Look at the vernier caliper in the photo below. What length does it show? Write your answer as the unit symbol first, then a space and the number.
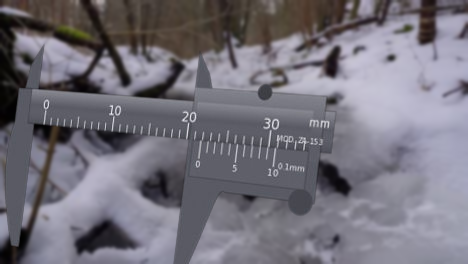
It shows mm 21.8
